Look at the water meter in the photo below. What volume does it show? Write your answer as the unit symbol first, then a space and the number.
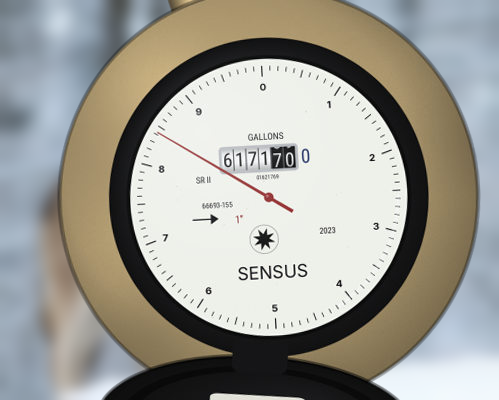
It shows gal 6171698.4
